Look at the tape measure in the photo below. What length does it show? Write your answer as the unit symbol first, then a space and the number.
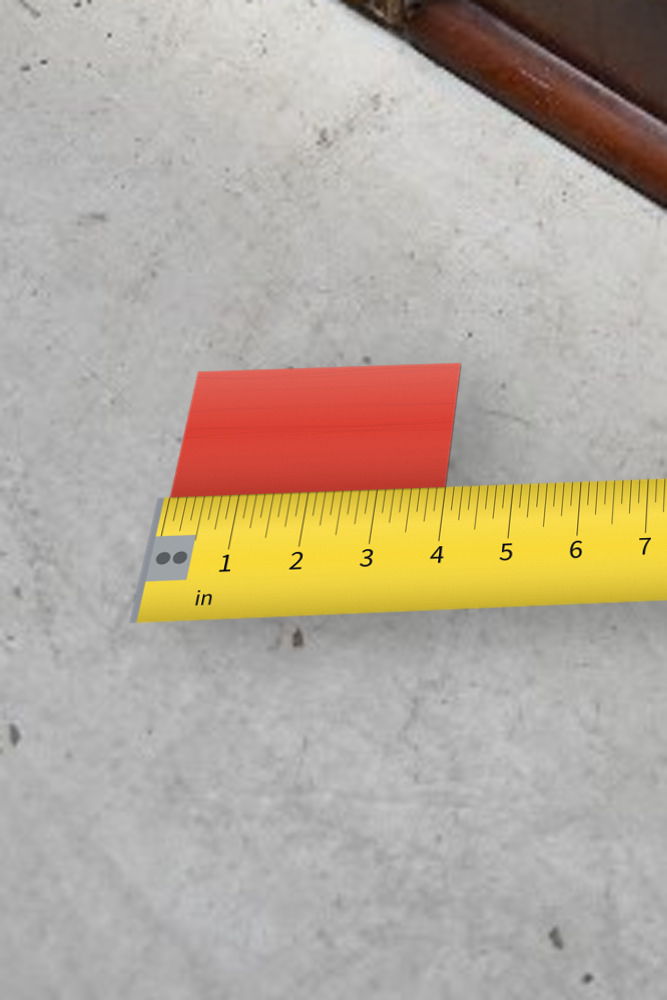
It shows in 4
